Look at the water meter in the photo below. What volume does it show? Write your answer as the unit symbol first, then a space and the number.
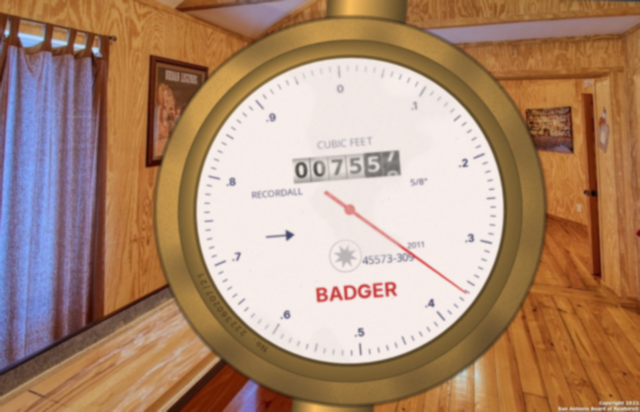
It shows ft³ 7557.36
